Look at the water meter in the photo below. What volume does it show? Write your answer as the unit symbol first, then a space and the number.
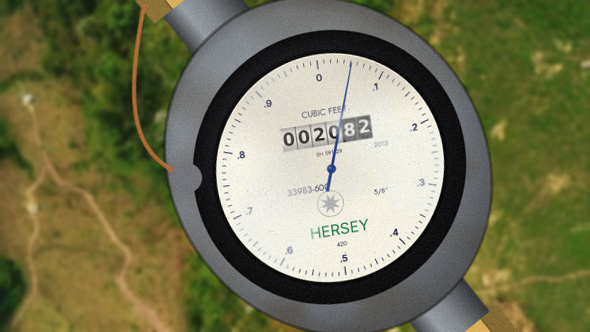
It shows ft³ 2082.05
